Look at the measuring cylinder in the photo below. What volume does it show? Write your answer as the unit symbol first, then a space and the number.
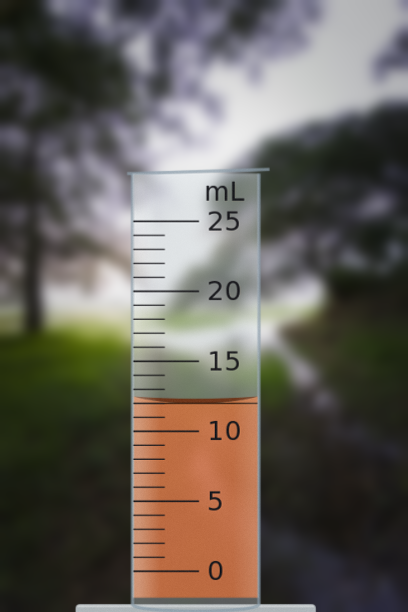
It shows mL 12
